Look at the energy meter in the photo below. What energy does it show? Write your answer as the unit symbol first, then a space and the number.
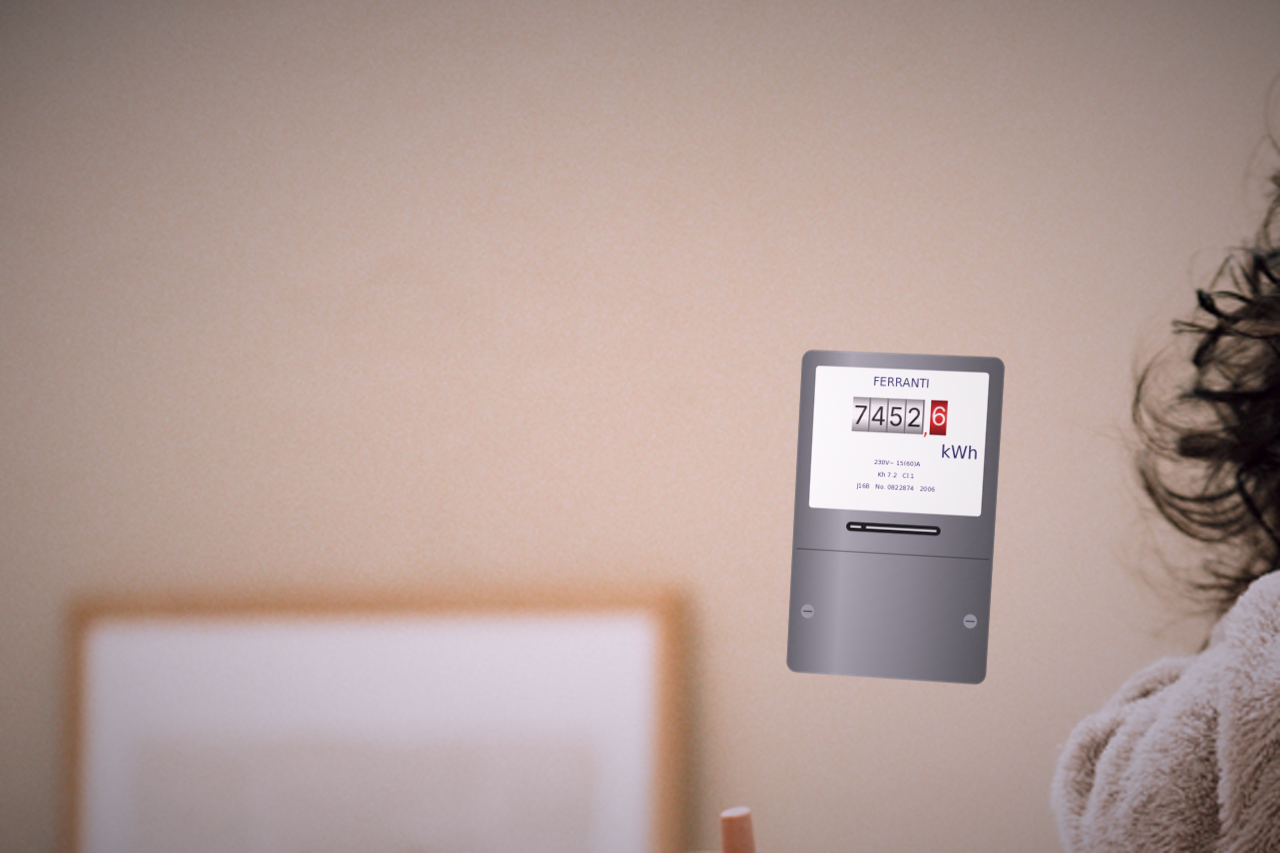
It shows kWh 7452.6
